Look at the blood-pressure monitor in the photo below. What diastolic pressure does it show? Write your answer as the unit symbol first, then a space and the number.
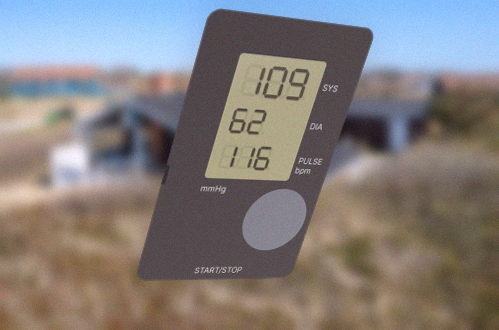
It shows mmHg 62
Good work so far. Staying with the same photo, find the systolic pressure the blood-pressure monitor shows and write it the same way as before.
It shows mmHg 109
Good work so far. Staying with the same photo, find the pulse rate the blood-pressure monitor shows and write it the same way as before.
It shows bpm 116
